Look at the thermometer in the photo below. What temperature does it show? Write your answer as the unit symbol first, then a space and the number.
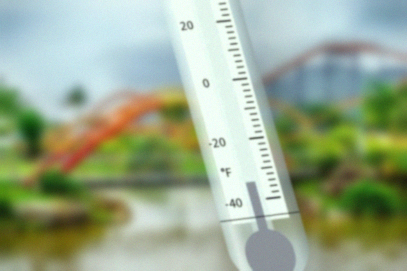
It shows °F -34
